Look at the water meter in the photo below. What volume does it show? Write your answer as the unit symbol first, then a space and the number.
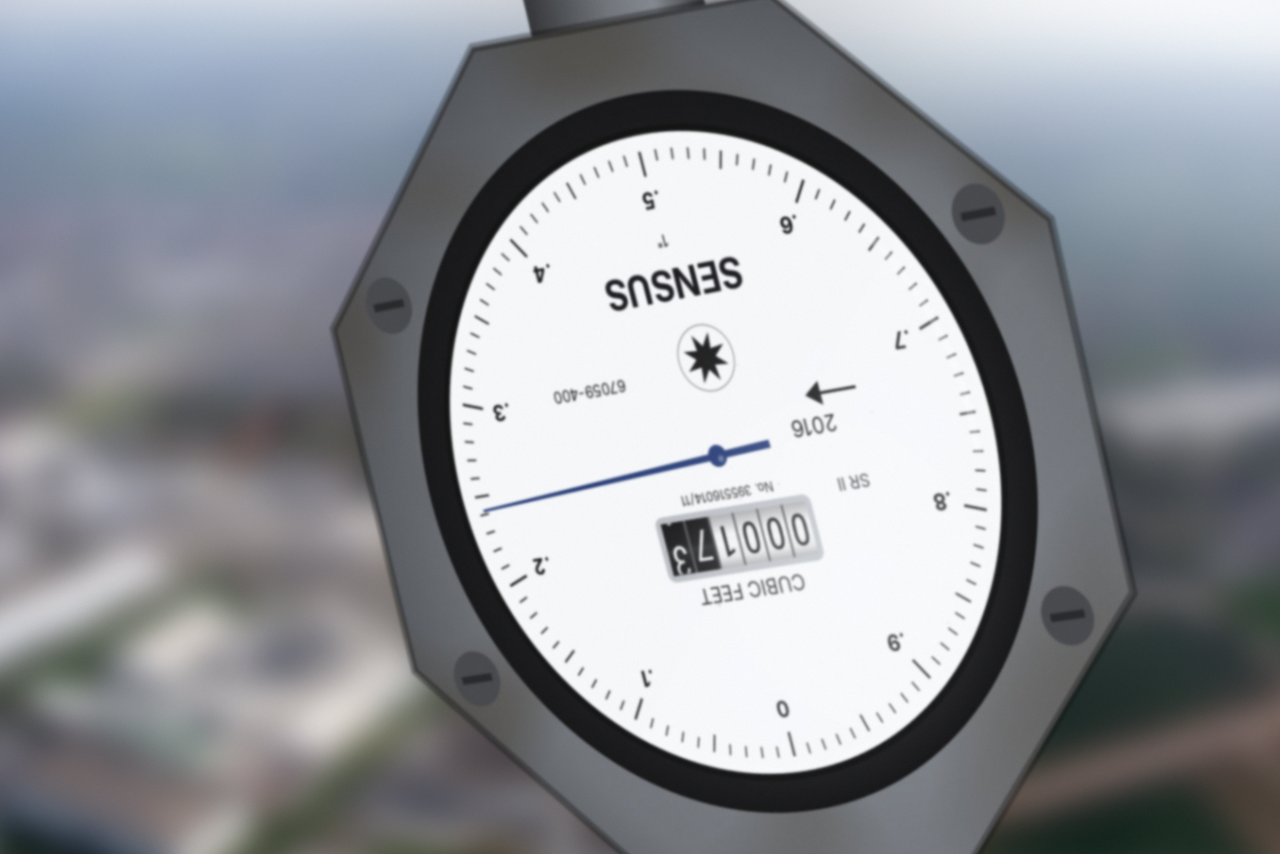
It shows ft³ 173.24
